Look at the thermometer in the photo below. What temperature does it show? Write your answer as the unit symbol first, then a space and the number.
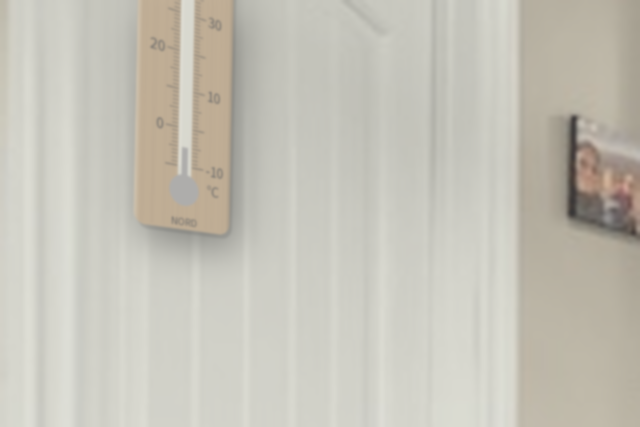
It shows °C -5
